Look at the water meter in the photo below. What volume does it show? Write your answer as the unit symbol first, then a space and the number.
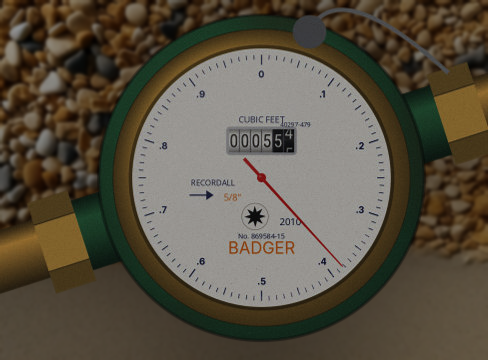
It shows ft³ 554.38
